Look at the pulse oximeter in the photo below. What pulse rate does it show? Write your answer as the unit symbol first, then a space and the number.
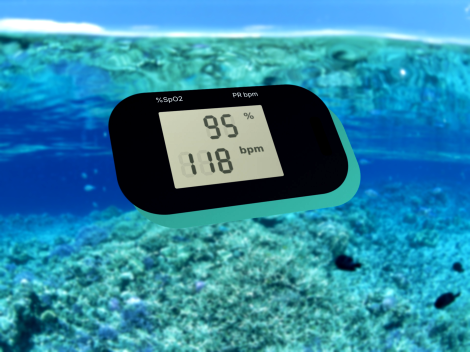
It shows bpm 118
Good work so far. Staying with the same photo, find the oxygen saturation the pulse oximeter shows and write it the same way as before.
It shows % 95
